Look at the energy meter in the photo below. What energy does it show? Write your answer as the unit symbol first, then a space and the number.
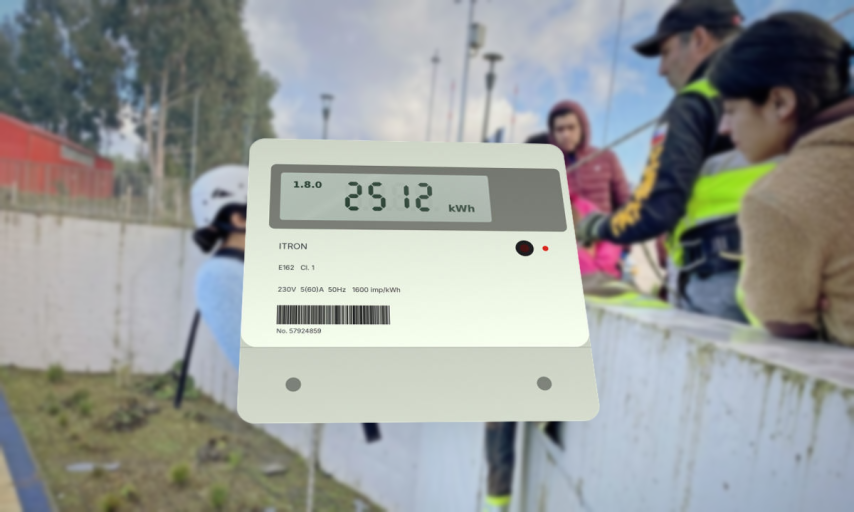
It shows kWh 2512
